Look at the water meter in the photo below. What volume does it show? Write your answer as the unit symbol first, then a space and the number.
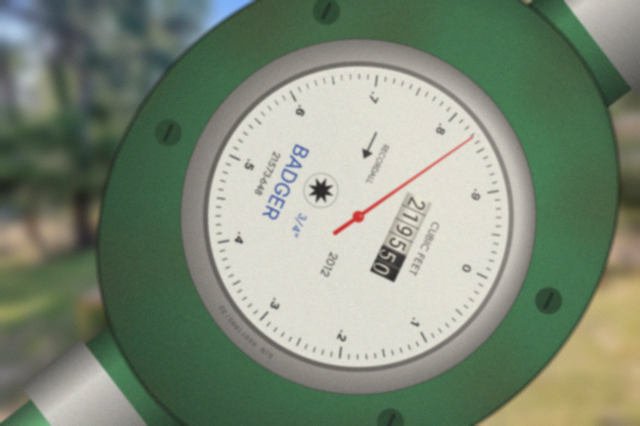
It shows ft³ 219549.83
